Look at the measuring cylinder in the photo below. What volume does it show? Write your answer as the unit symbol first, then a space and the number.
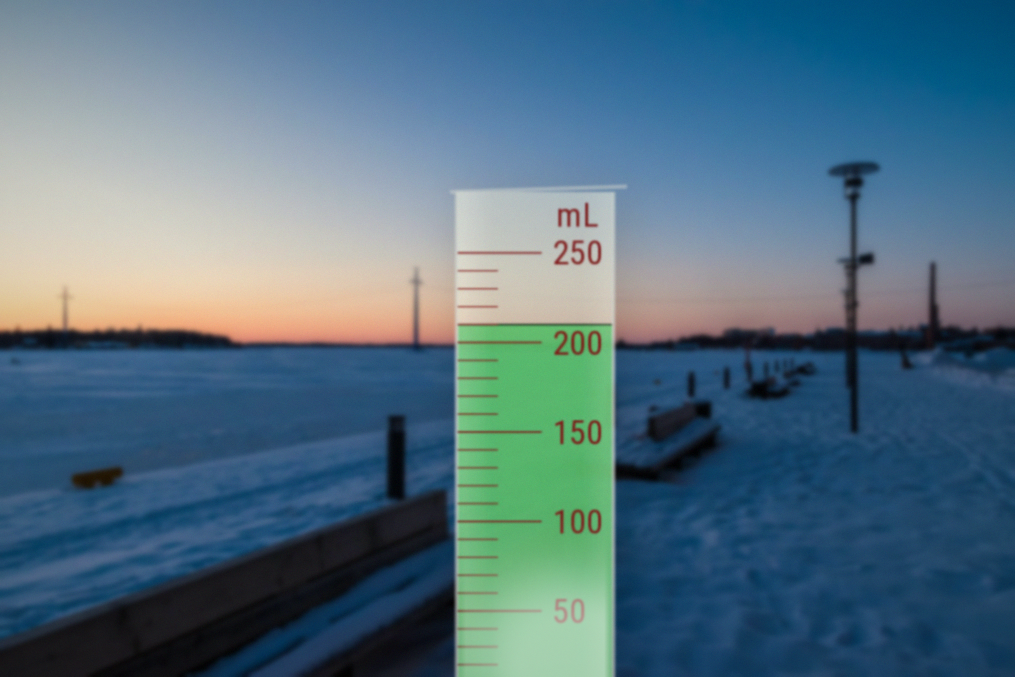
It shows mL 210
